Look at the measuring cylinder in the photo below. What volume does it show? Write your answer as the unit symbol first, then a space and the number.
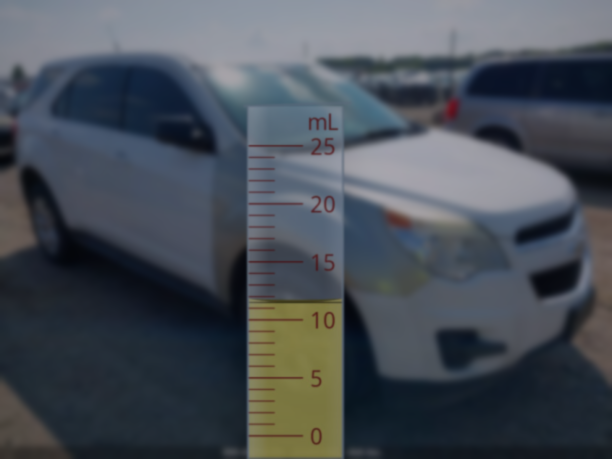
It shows mL 11.5
